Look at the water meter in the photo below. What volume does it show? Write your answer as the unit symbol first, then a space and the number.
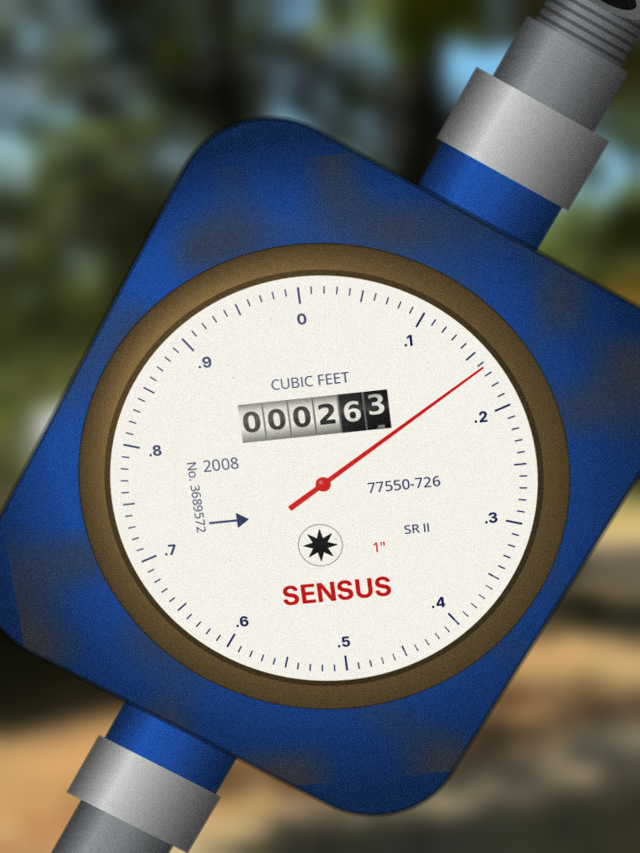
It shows ft³ 263.16
